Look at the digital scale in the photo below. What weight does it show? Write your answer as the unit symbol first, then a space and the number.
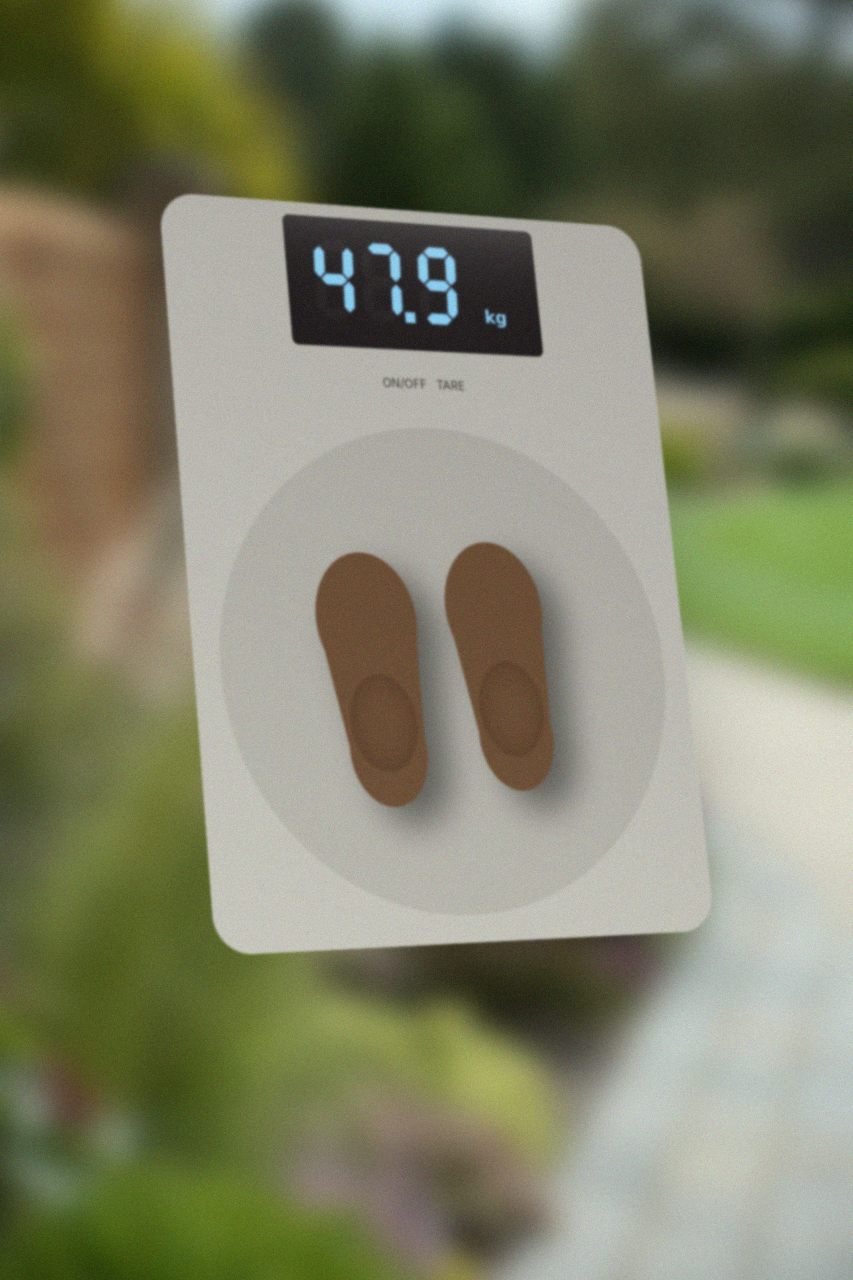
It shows kg 47.9
